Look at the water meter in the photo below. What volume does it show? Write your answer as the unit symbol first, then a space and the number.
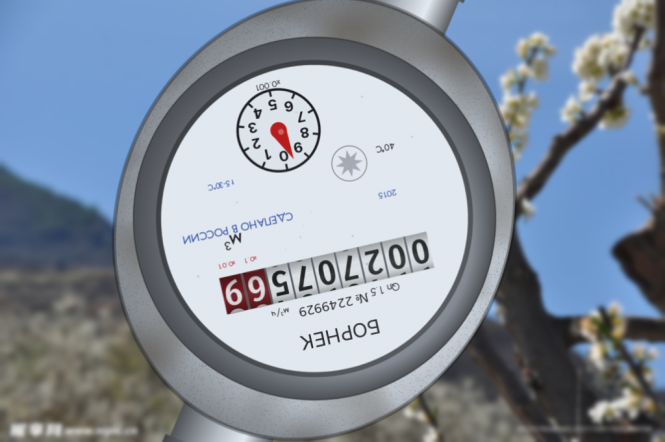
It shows m³ 27075.689
